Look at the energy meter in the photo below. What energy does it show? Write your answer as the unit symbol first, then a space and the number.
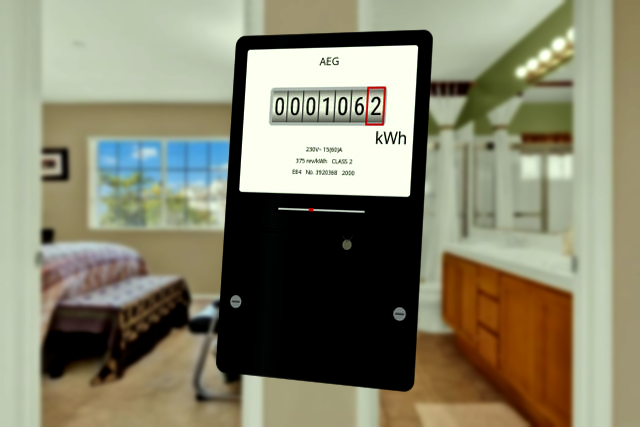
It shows kWh 106.2
